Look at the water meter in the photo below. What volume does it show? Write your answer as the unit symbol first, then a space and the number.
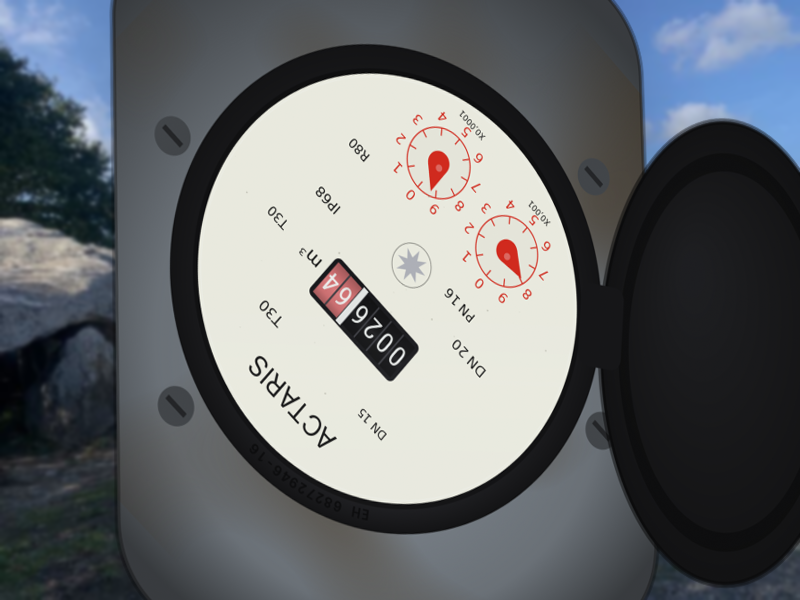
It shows m³ 26.6479
